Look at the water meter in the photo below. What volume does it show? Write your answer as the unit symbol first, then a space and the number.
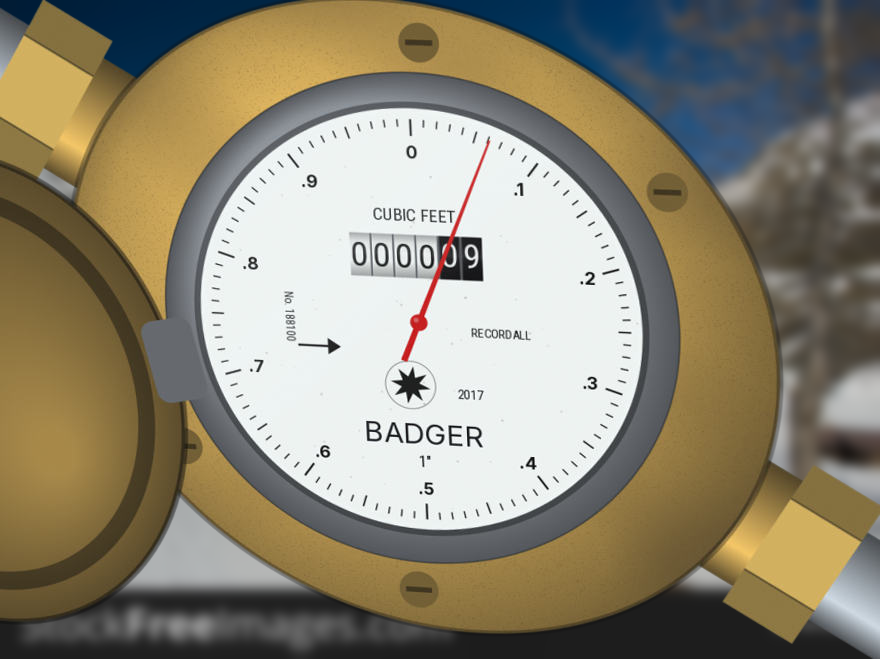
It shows ft³ 9.06
